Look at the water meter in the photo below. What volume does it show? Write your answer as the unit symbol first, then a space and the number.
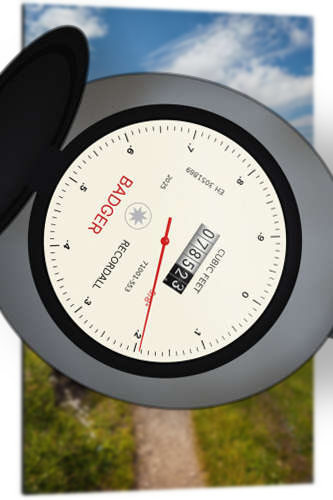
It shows ft³ 78523.19
